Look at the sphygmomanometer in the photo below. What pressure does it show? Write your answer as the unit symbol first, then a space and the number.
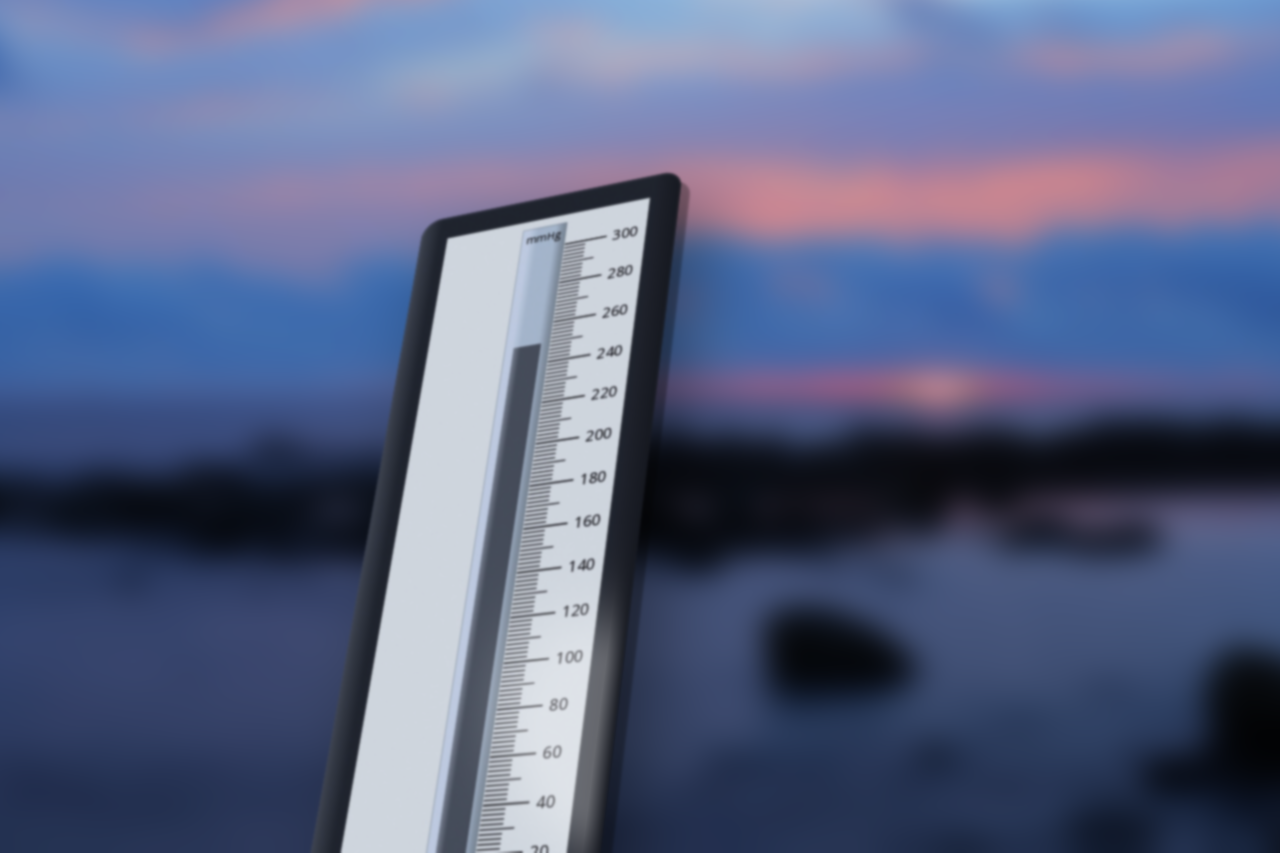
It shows mmHg 250
